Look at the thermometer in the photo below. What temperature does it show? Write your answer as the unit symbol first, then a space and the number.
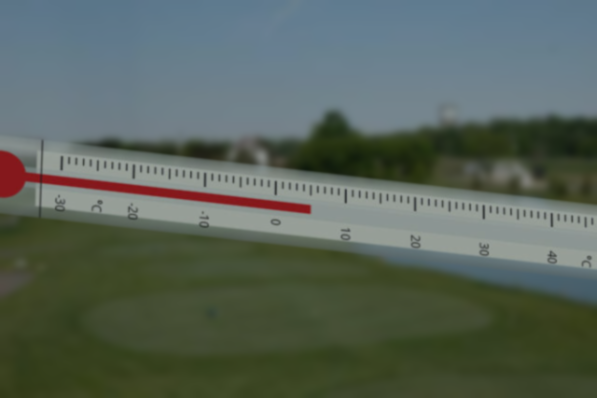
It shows °C 5
